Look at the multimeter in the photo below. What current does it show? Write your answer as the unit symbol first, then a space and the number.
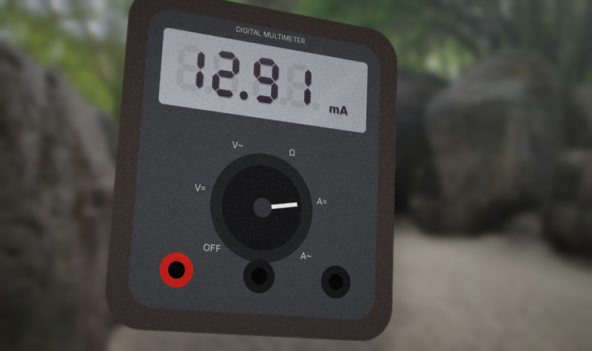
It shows mA 12.91
